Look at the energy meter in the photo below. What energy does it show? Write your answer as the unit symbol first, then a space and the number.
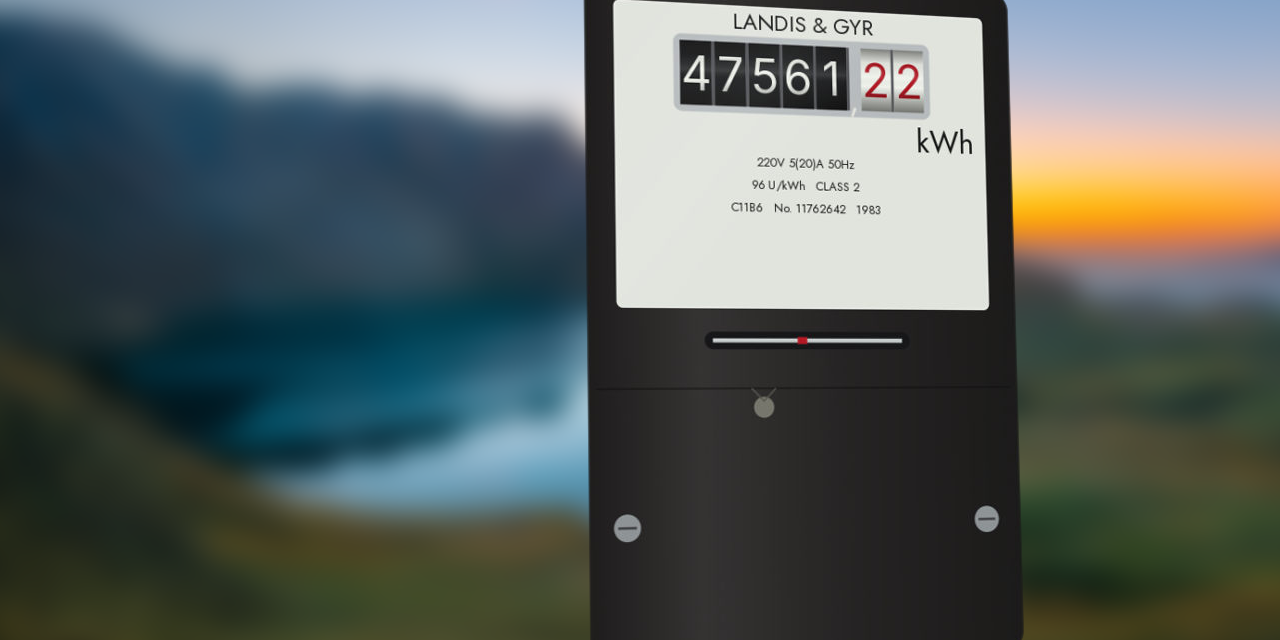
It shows kWh 47561.22
